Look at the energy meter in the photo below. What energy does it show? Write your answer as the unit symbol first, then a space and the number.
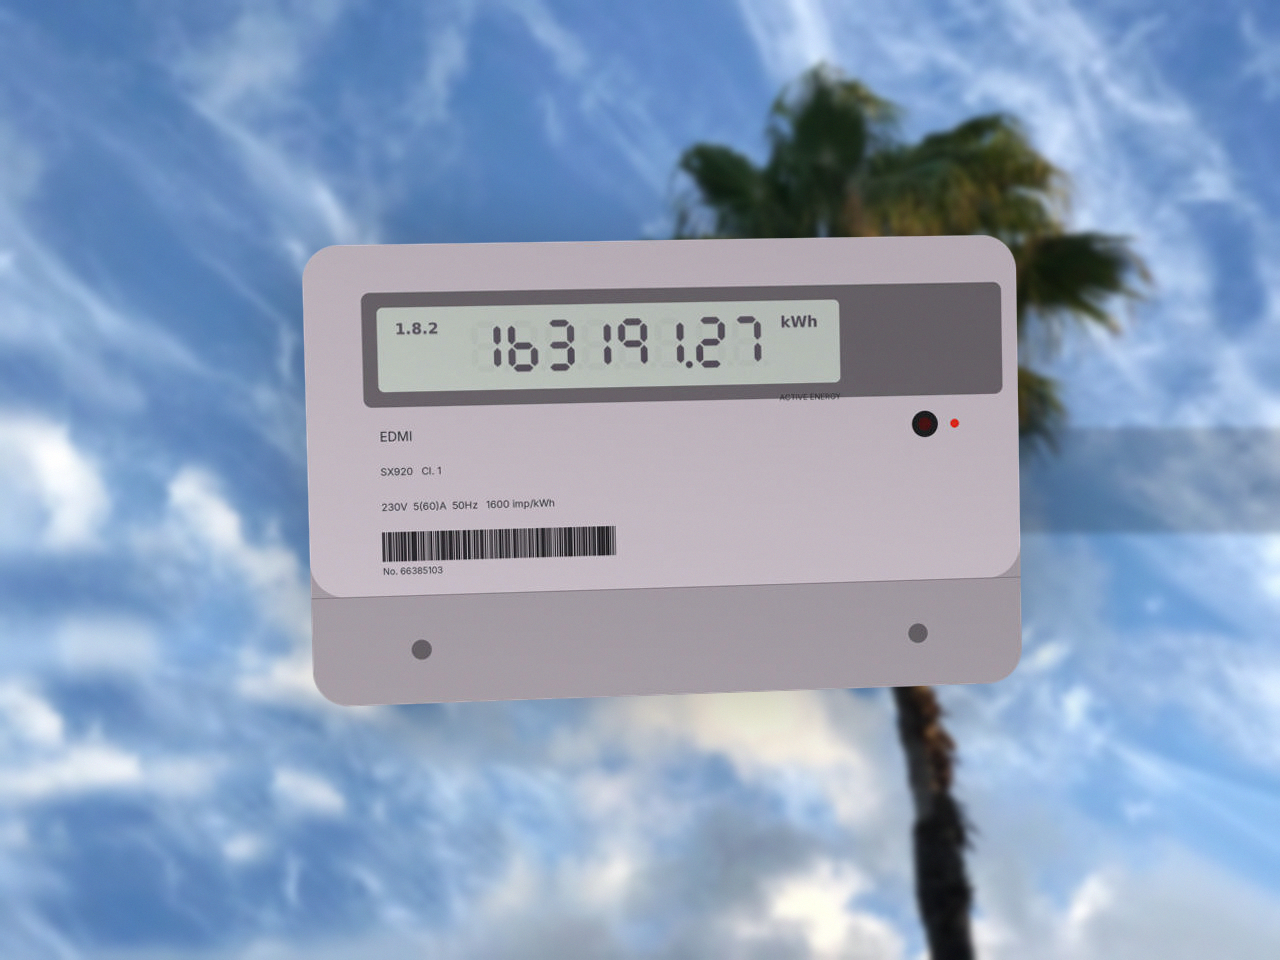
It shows kWh 163191.27
